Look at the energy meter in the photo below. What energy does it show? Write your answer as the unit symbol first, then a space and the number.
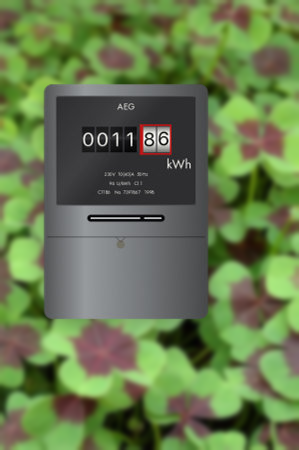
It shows kWh 11.86
